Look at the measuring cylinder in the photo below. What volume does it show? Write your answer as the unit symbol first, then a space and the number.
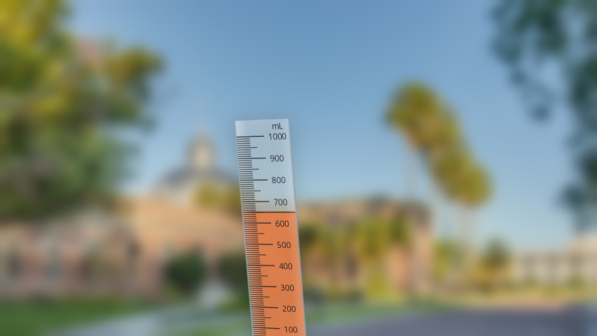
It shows mL 650
